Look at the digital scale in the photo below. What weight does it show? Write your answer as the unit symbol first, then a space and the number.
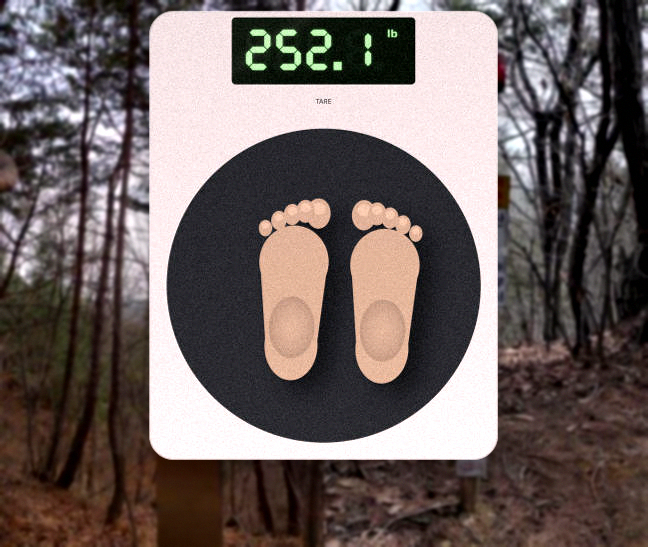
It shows lb 252.1
